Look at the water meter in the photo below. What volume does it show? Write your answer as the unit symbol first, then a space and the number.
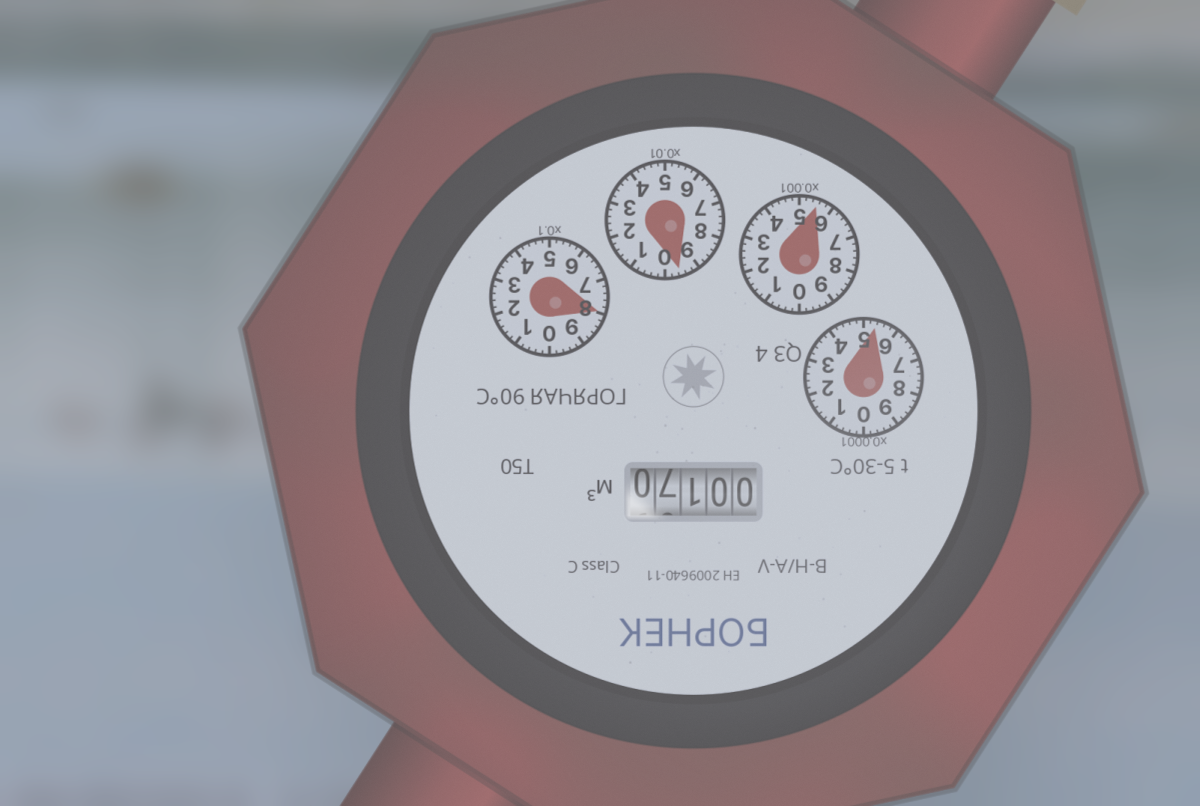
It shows m³ 169.7955
